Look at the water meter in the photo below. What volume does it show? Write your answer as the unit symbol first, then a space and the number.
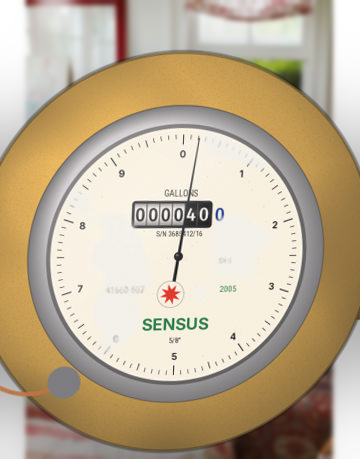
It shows gal 400.2
